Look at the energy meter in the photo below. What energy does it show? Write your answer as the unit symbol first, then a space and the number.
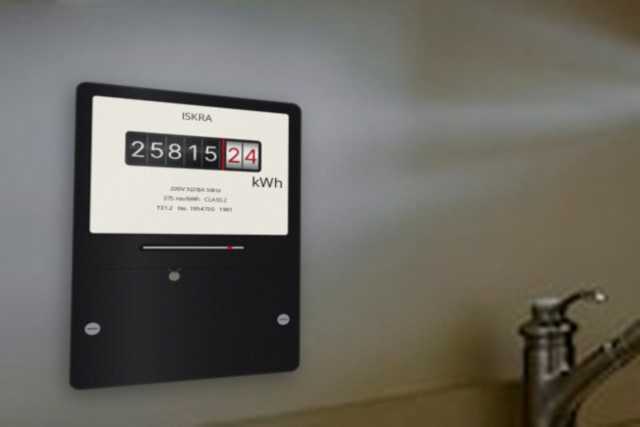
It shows kWh 25815.24
